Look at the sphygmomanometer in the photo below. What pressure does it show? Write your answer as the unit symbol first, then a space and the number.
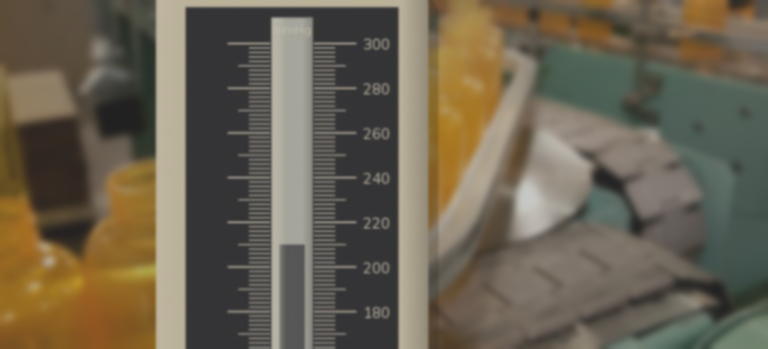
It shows mmHg 210
